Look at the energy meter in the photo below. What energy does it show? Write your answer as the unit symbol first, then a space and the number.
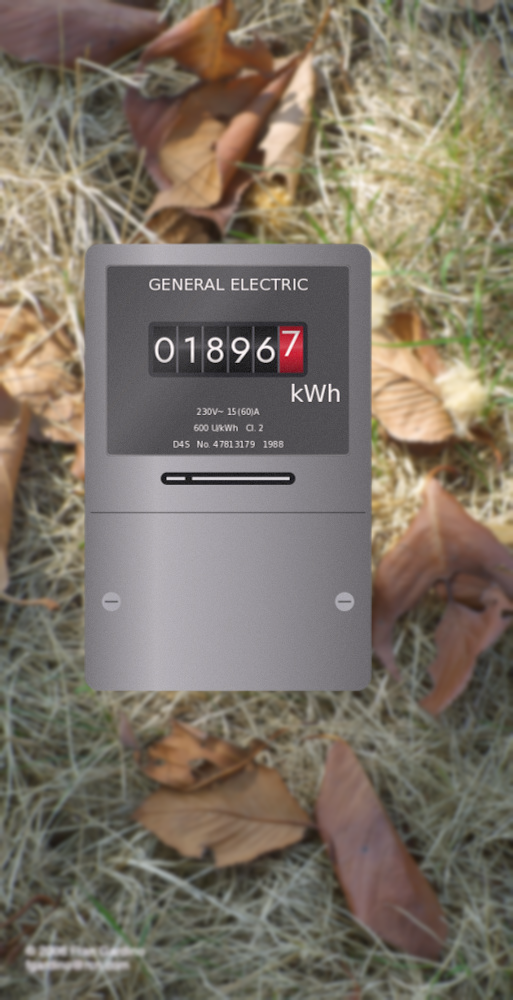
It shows kWh 1896.7
